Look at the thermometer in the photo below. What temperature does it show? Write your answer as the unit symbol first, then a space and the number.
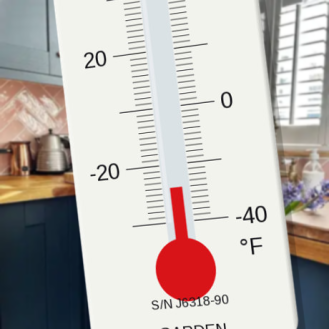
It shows °F -28
